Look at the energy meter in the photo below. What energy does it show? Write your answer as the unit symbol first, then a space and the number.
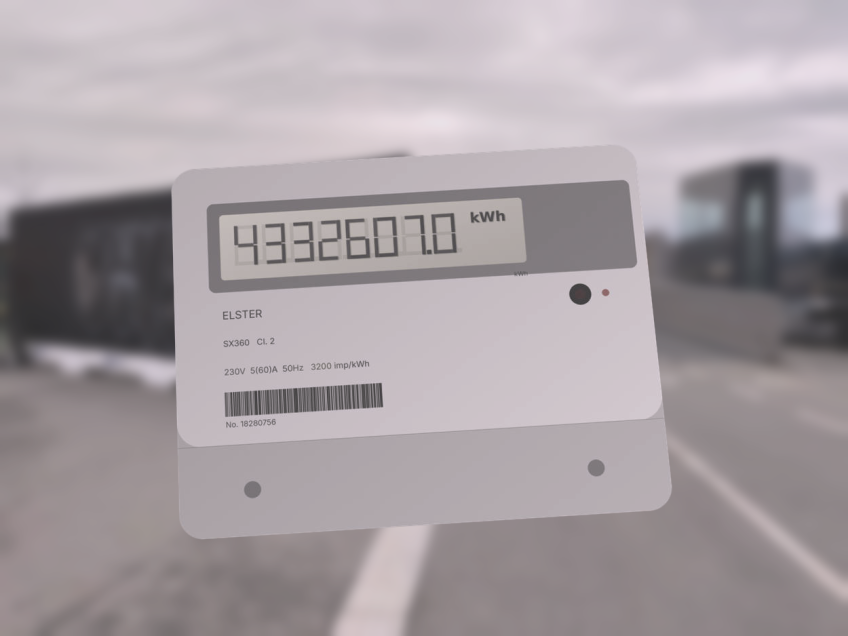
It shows kWh 4332607.0
